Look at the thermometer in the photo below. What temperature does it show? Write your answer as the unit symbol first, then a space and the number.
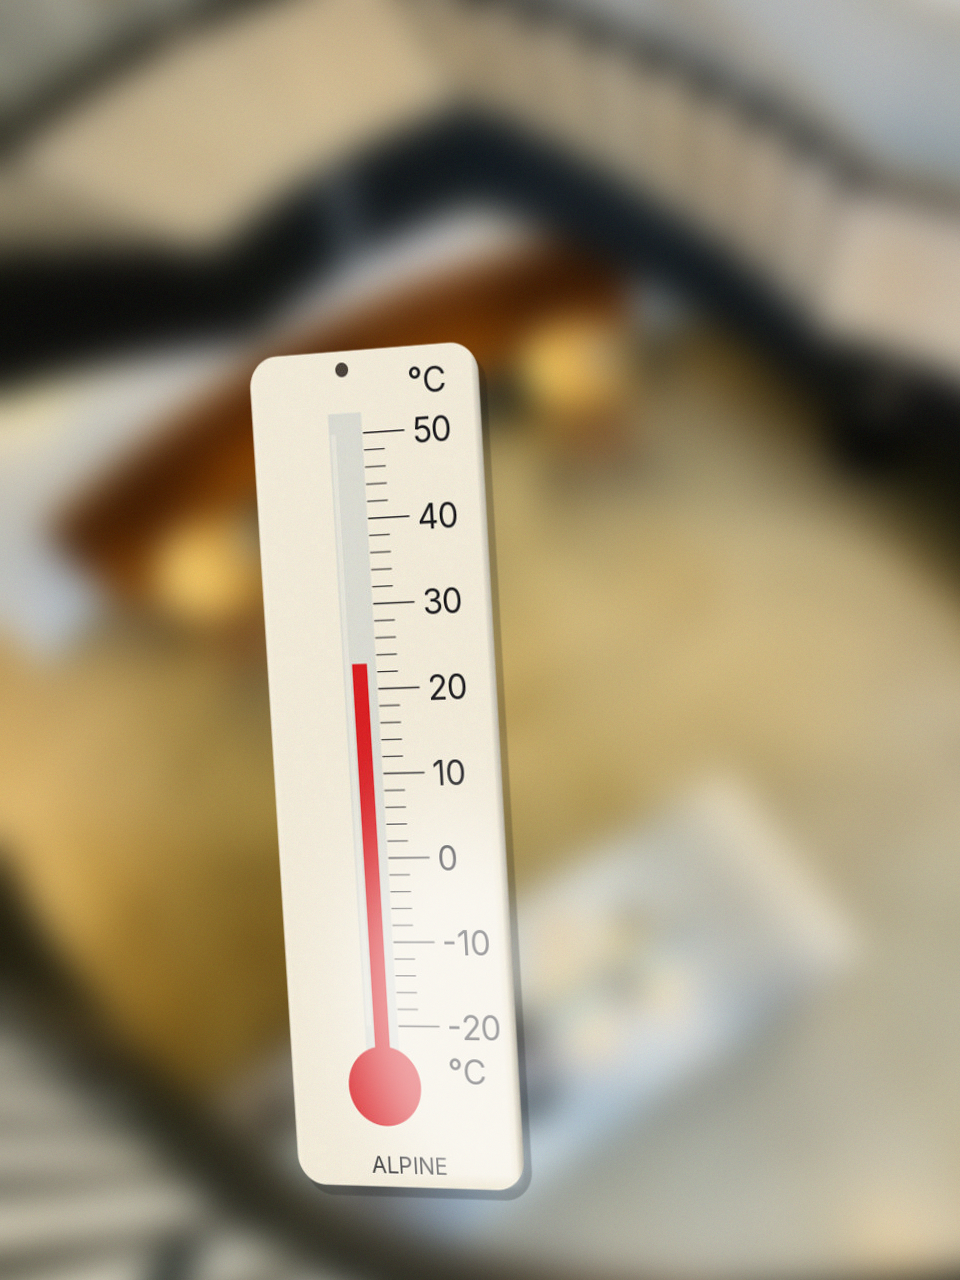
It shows °C 23
